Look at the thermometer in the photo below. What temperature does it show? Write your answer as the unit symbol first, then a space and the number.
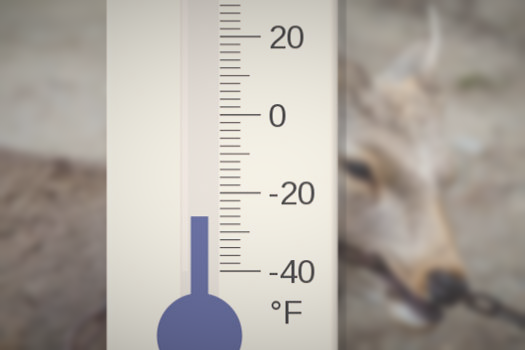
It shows °F -26
